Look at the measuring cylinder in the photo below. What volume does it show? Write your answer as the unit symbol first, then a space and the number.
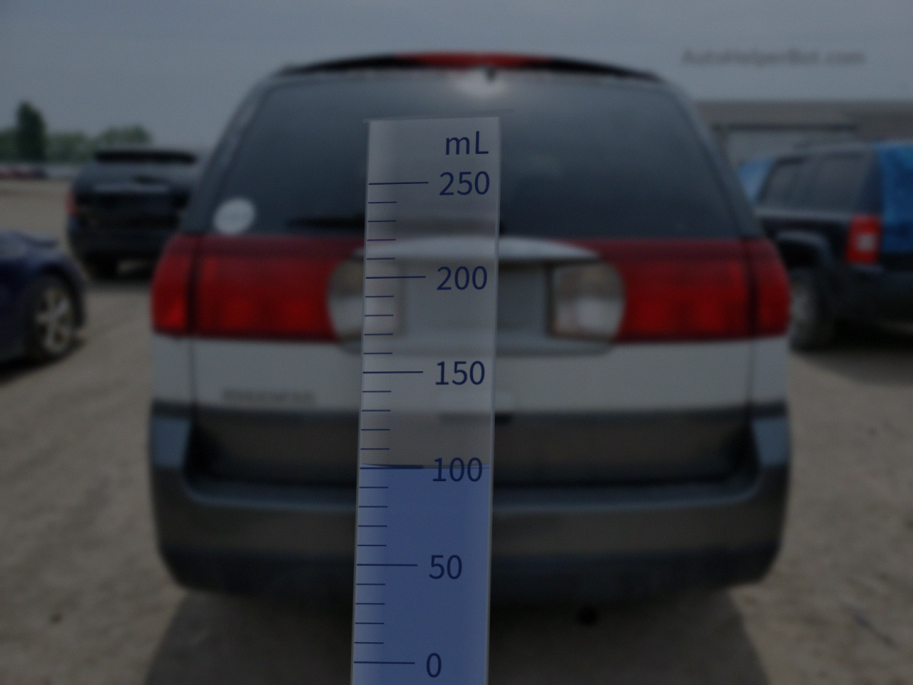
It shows mL 100
